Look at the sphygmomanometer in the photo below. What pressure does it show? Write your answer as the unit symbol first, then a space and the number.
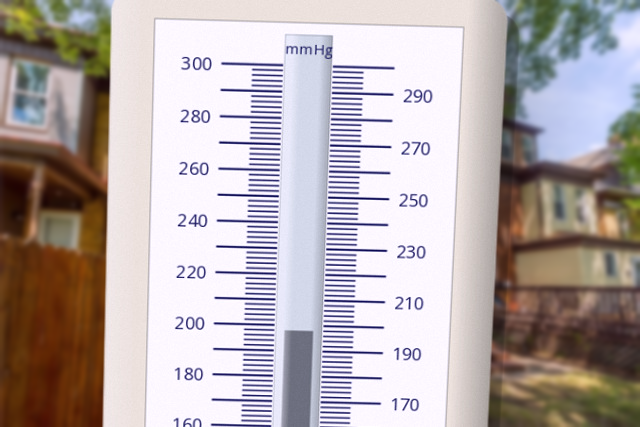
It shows mmHg 198
